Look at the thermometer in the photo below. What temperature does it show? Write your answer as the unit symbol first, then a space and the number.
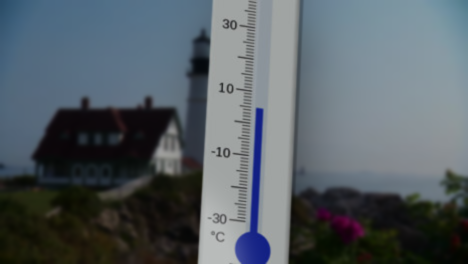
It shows °C 5
